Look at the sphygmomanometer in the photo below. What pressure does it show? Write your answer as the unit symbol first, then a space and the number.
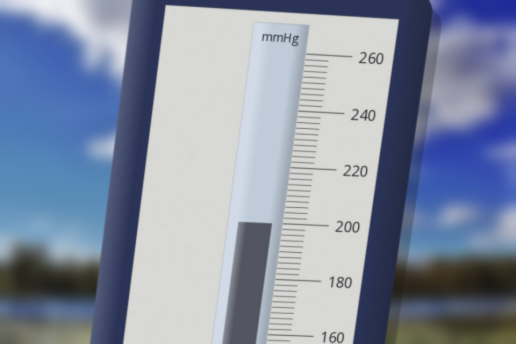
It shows mmHg 200
